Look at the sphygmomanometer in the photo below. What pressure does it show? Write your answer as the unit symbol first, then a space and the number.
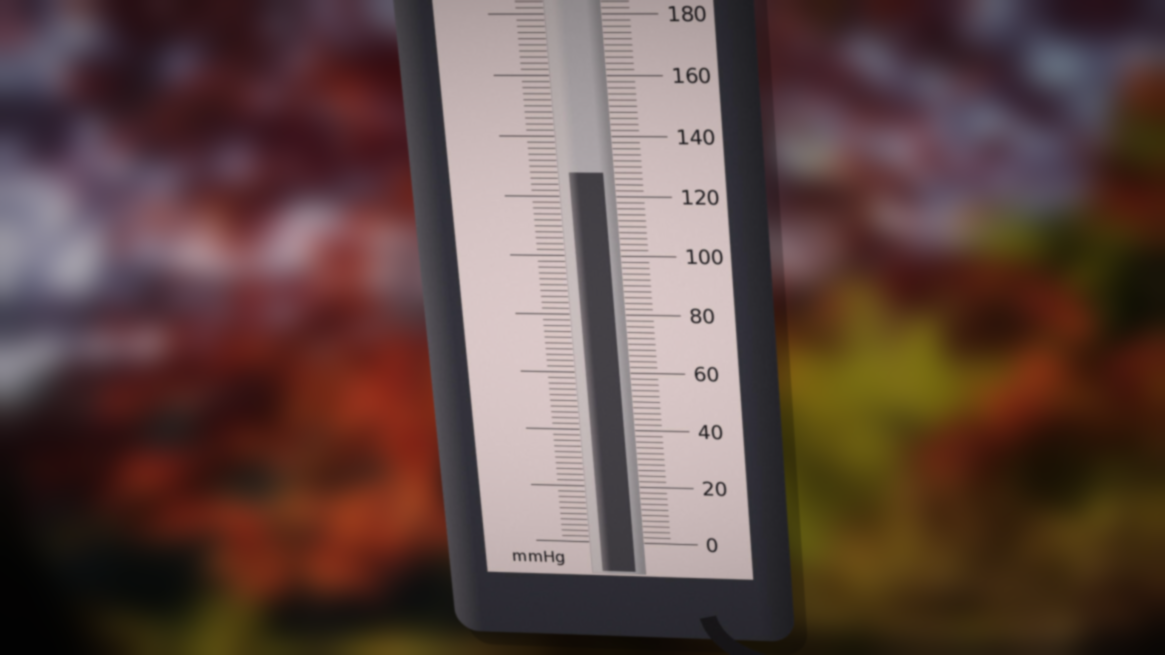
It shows mmHg 128
